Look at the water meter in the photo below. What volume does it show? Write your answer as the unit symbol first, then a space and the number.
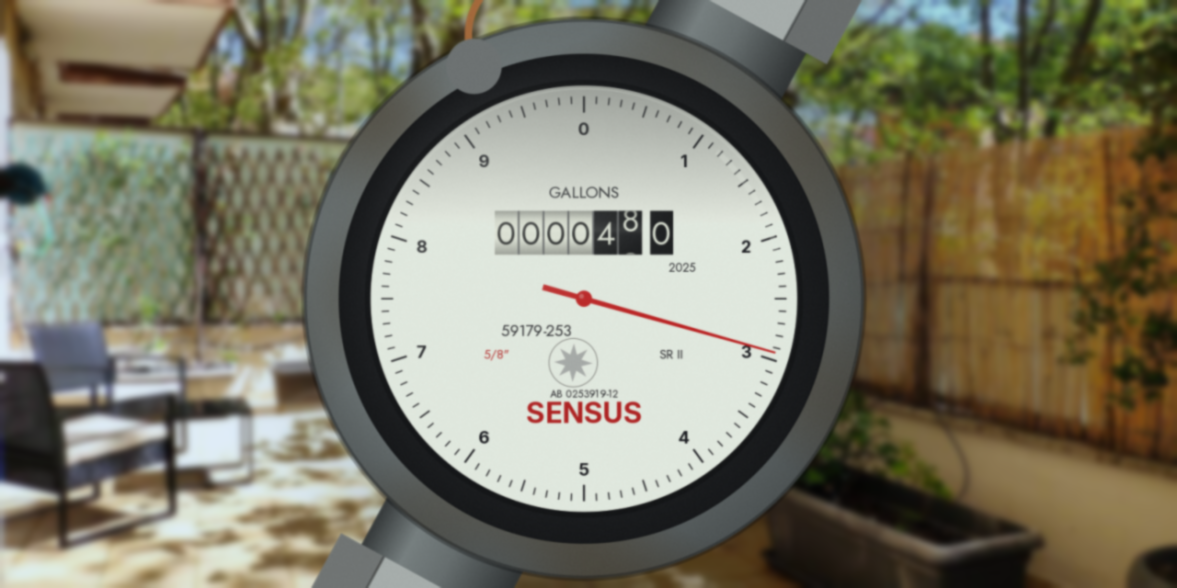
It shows gal 482.9
